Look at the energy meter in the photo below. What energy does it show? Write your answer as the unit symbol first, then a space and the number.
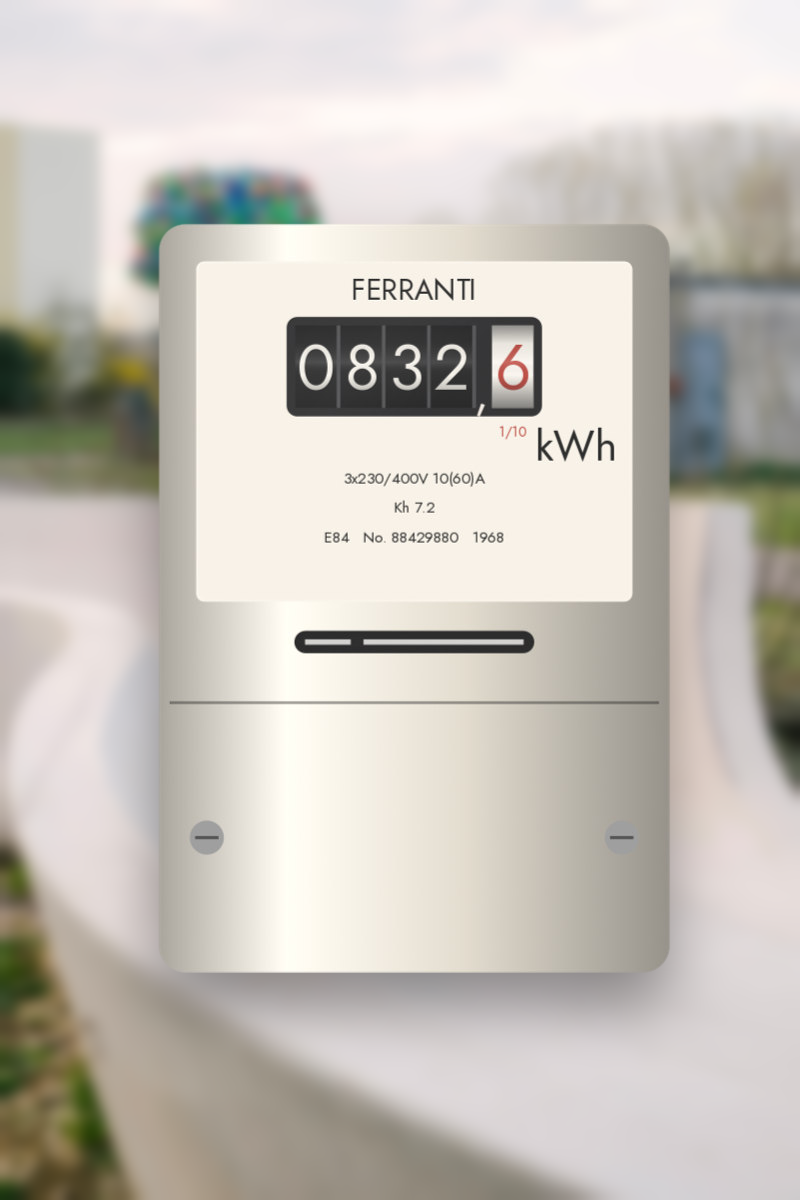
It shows kWh 832.6
